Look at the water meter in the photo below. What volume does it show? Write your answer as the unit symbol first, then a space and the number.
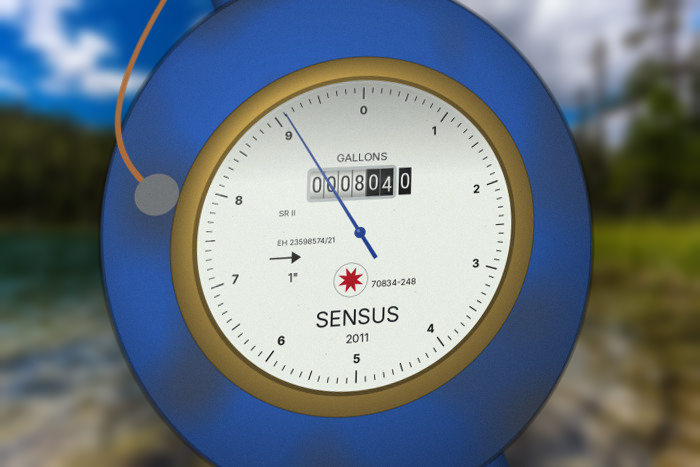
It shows gal 8039.1
